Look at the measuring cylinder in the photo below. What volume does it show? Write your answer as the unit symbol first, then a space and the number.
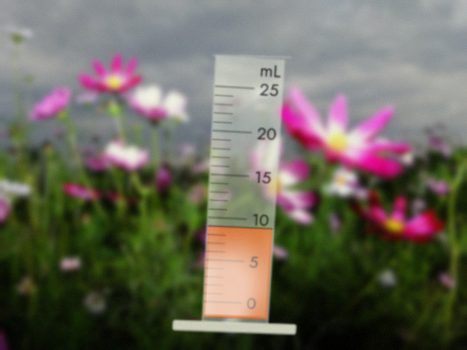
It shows mL 9
